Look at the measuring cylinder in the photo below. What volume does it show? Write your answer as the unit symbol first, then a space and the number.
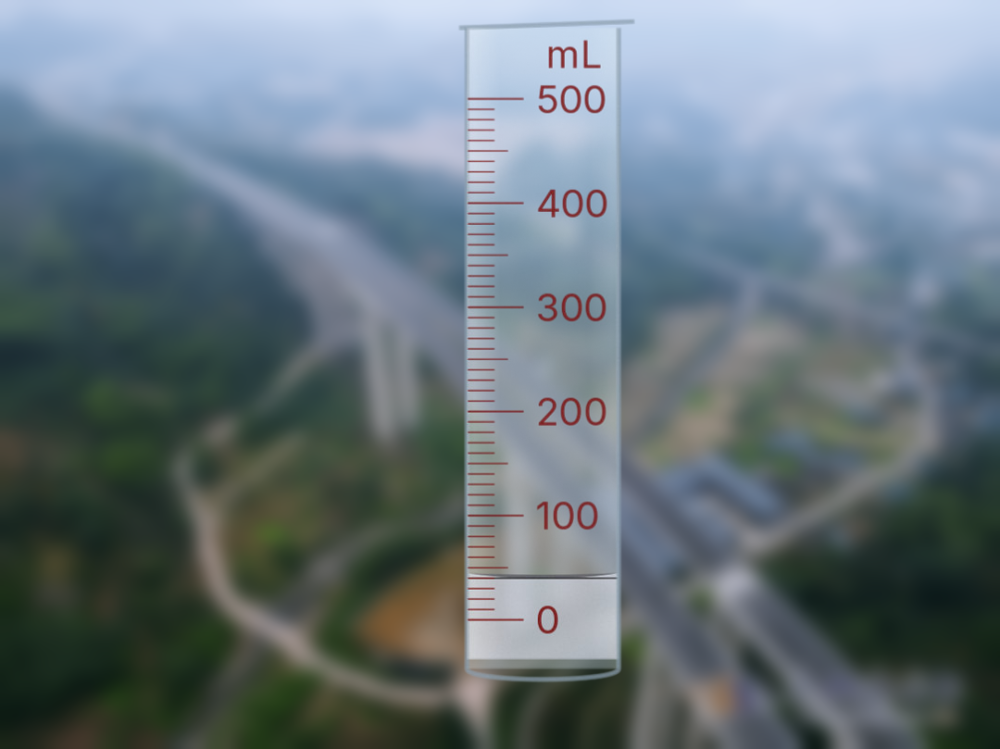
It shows mL 40
